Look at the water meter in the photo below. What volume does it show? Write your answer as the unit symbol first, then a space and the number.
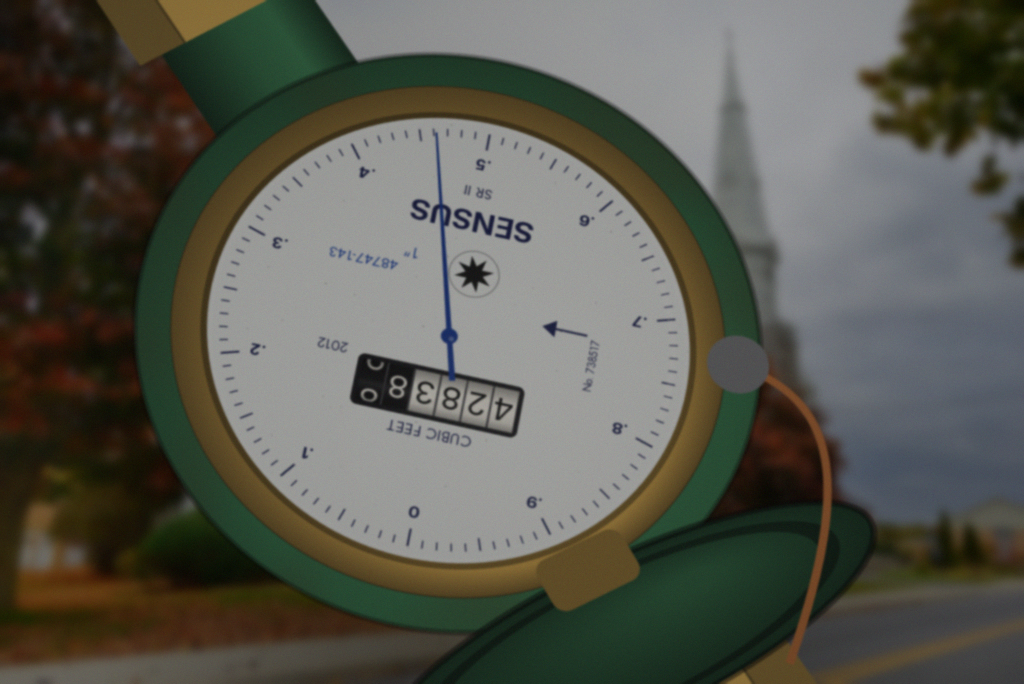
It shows ft³ 428388.46
